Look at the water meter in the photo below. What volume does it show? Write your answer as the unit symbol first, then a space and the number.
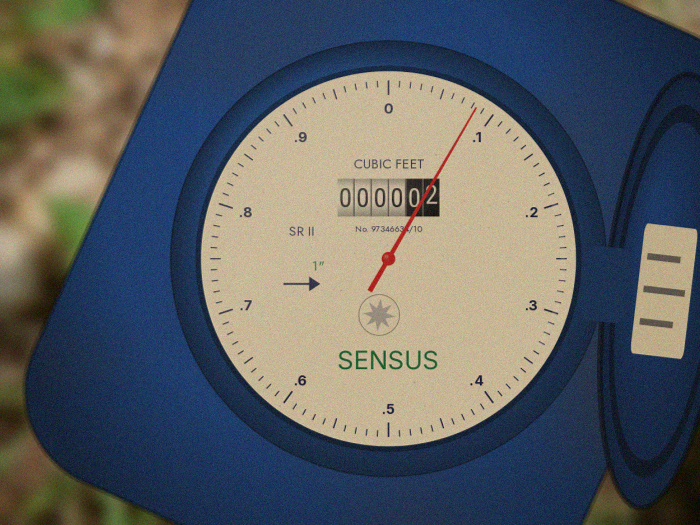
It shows ft³ 2.08
